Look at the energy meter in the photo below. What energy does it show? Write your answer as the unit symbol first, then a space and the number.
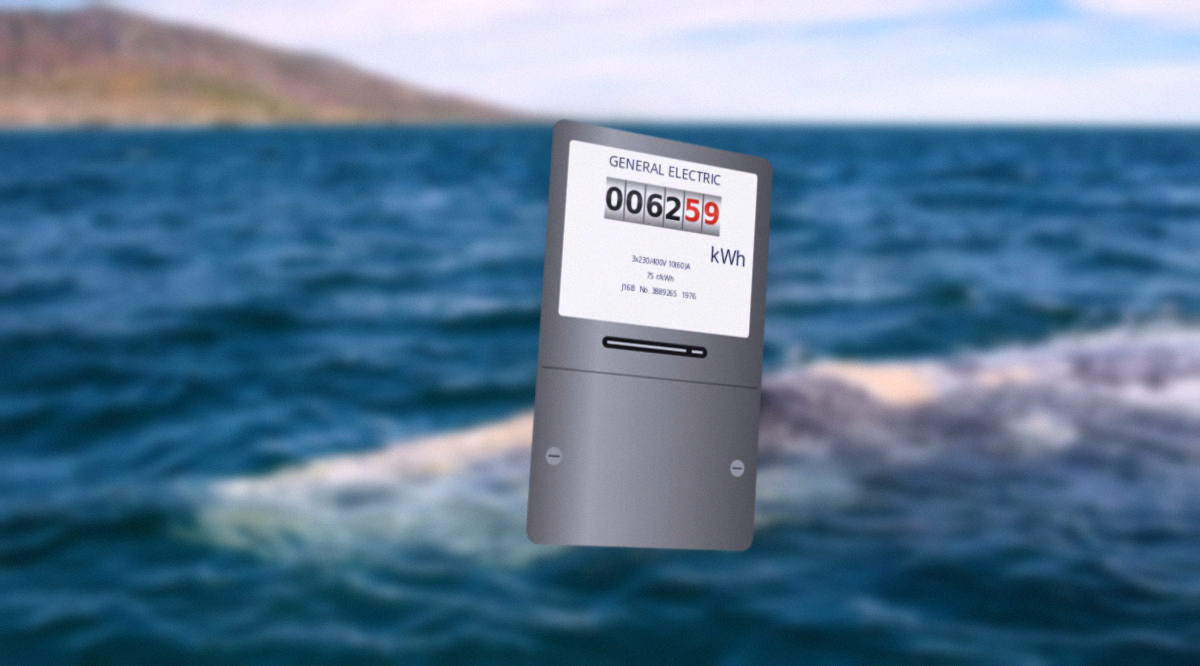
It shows kWh 62.59
